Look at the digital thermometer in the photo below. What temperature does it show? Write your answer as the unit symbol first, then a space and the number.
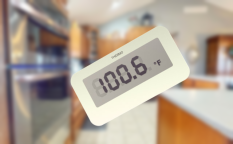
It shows °F 100.6
